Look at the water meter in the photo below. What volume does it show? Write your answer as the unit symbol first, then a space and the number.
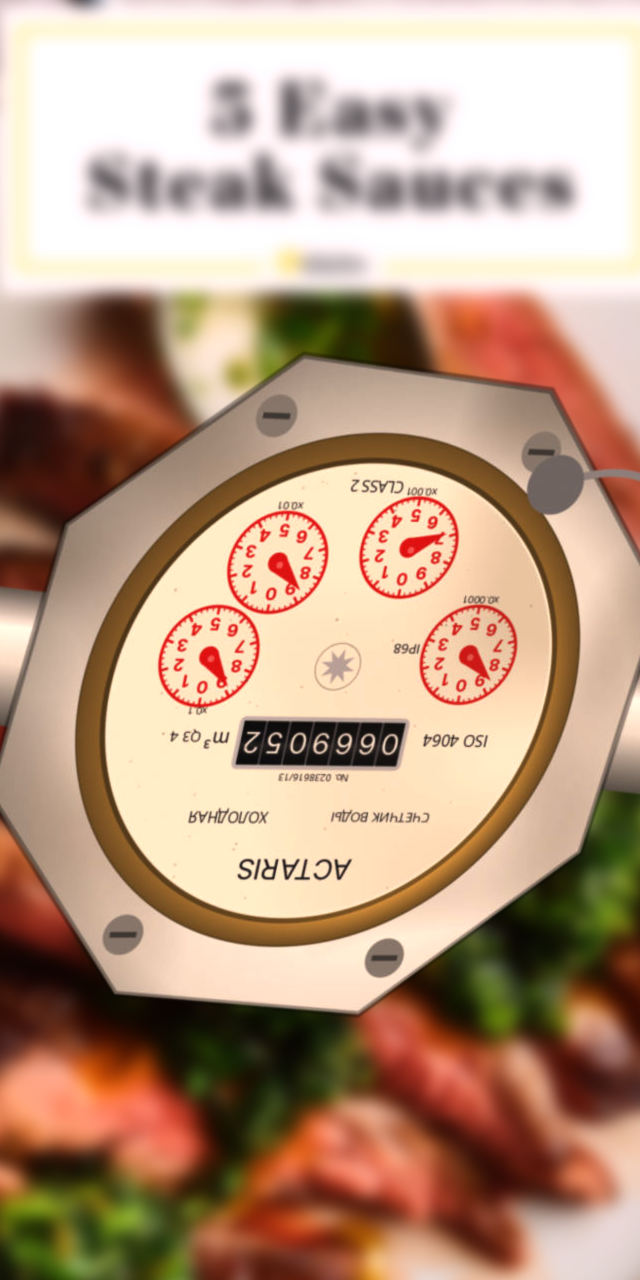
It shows m³ 669052.8868
